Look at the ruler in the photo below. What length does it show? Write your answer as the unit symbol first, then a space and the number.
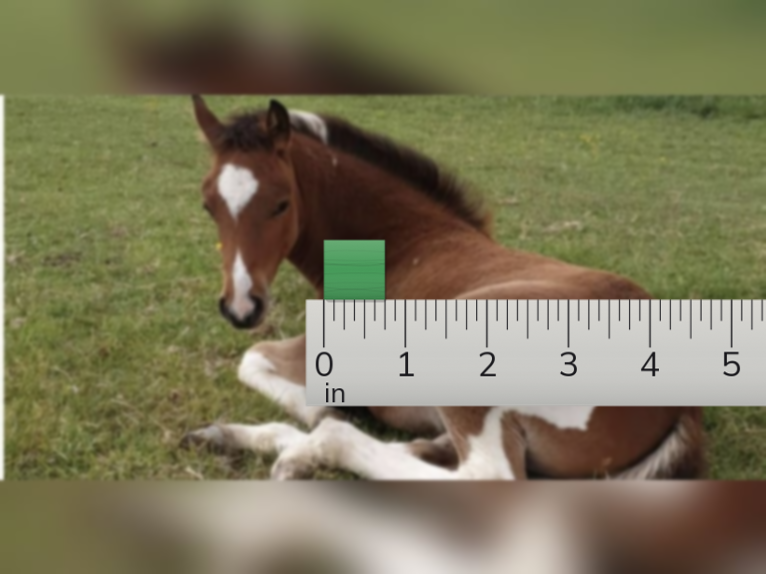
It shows in 0.75
